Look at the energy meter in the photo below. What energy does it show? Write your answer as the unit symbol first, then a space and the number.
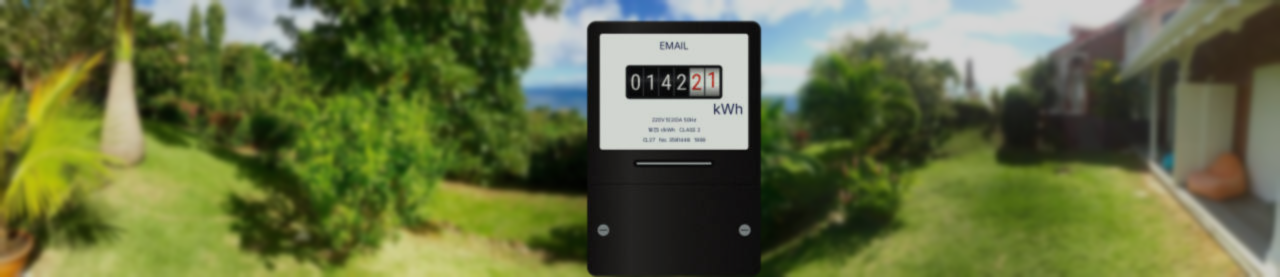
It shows kWh 142.21
